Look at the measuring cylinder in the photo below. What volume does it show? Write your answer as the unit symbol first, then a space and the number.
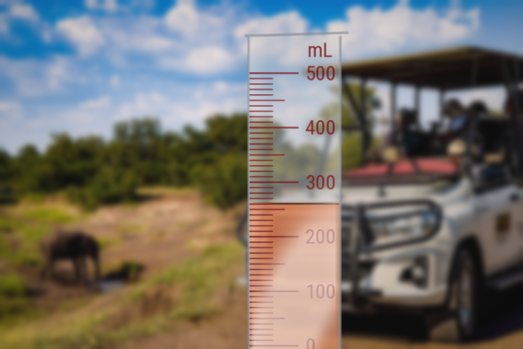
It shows mL 260
